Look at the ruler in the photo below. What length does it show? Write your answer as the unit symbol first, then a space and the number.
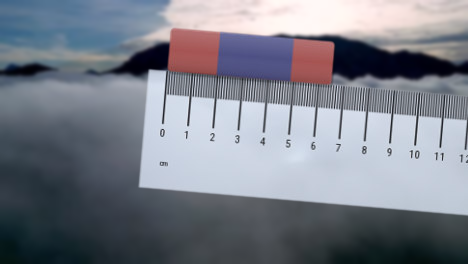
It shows cm 6.5
